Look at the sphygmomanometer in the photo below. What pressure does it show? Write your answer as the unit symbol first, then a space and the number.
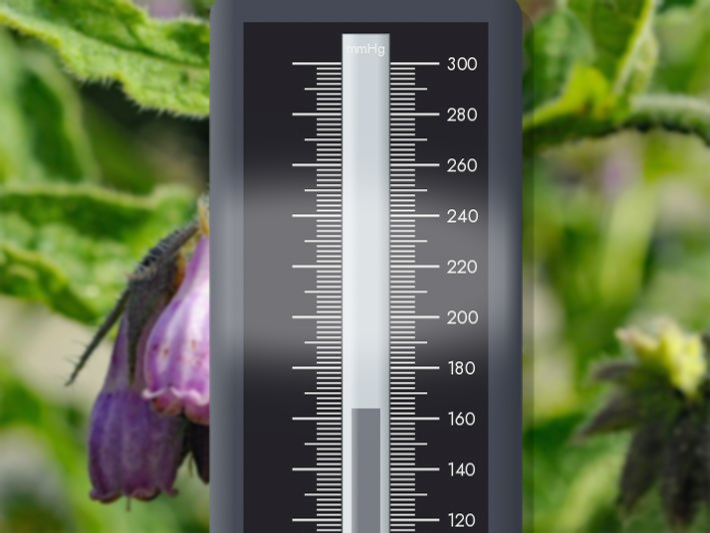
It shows mmHg 164
